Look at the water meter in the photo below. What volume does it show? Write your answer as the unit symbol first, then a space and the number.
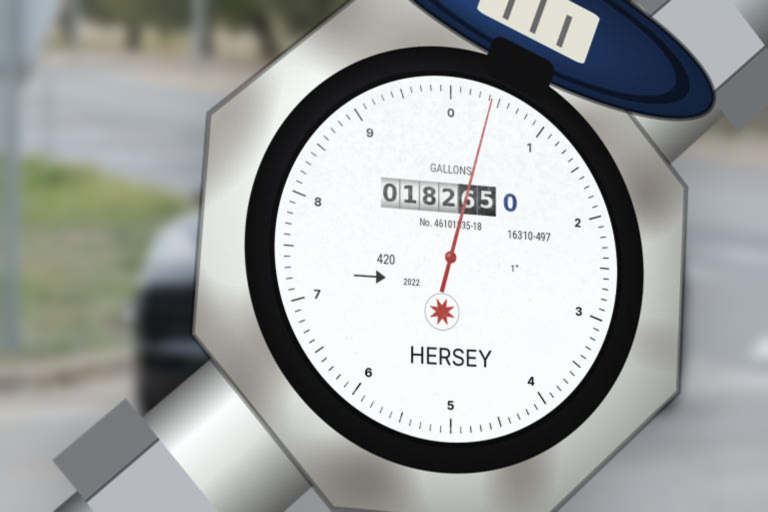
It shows gal 182650.4
